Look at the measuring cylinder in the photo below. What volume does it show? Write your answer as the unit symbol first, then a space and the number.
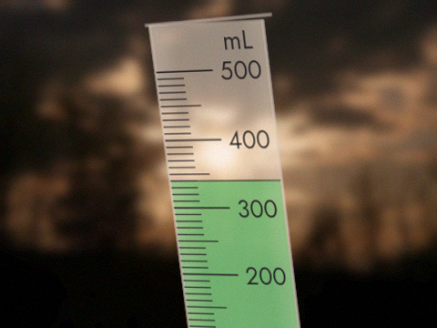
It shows mL 340
